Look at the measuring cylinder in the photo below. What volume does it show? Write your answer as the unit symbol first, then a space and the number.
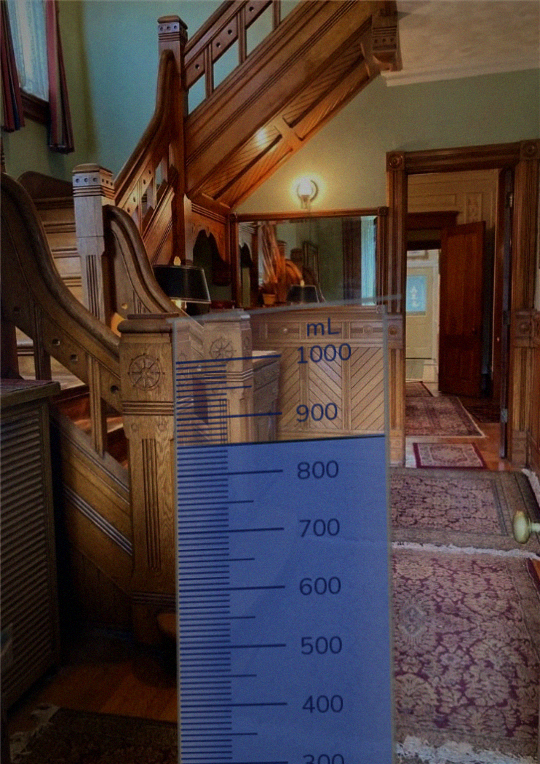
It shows mL 850
